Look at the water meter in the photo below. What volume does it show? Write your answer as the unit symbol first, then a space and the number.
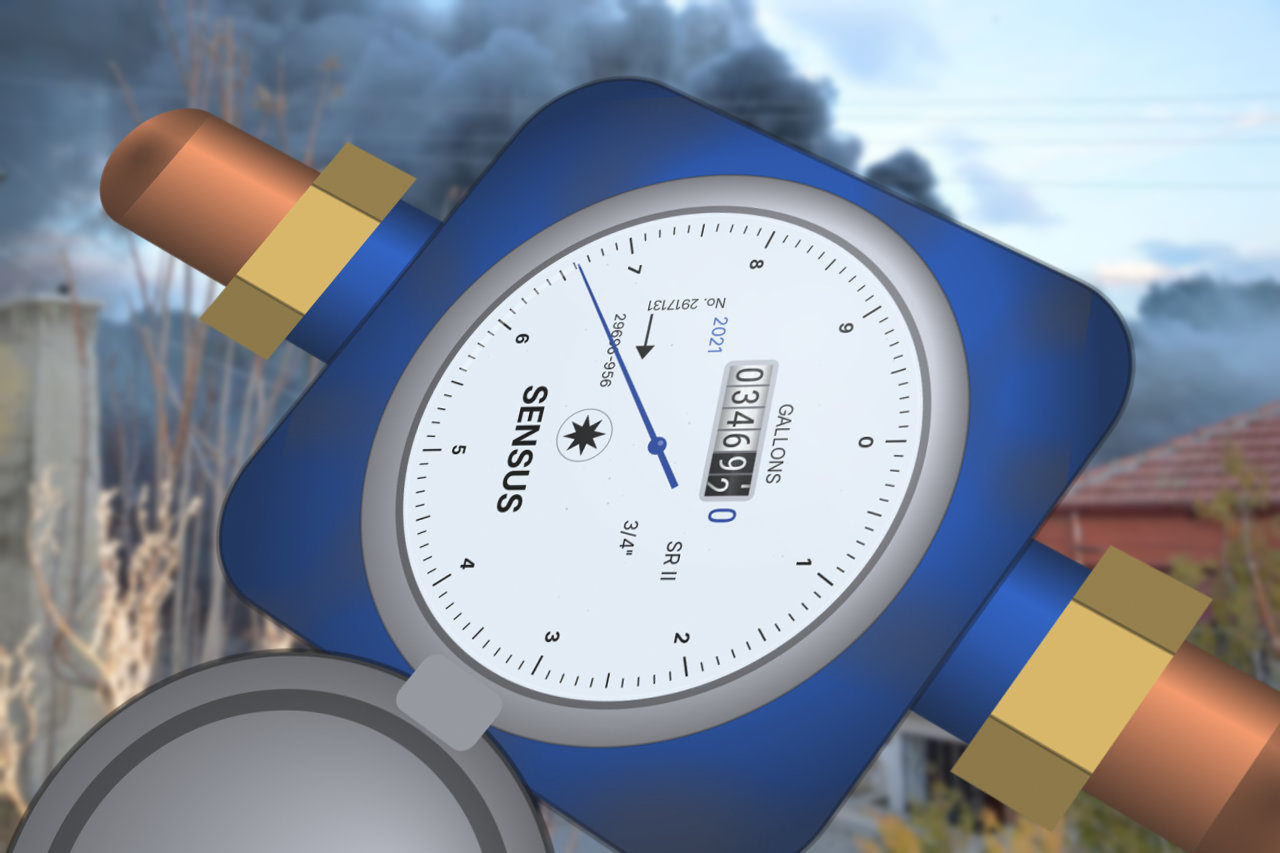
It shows gal 346916.6
